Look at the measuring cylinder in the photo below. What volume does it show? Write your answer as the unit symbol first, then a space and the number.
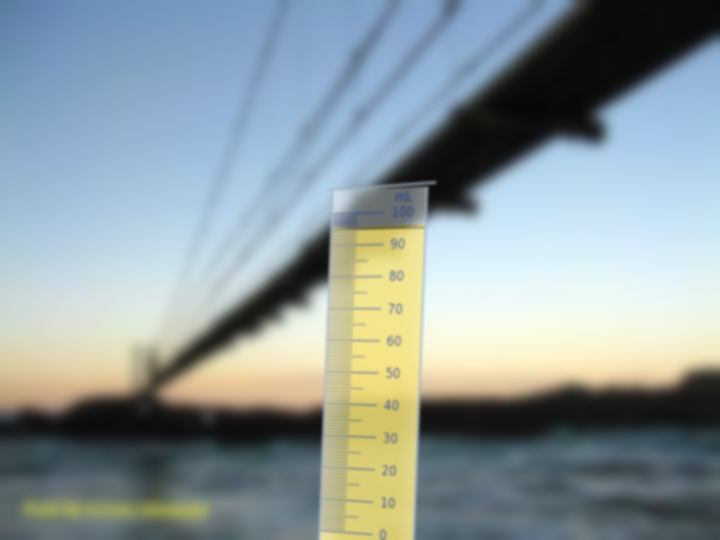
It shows mL 95
